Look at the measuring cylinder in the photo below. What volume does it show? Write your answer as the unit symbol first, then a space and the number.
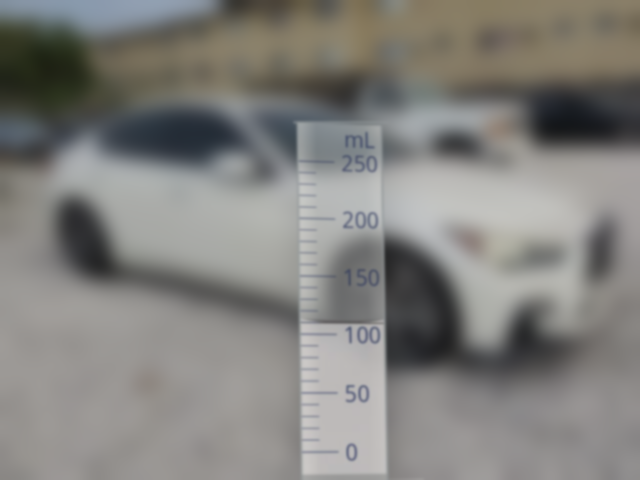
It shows mL 110
